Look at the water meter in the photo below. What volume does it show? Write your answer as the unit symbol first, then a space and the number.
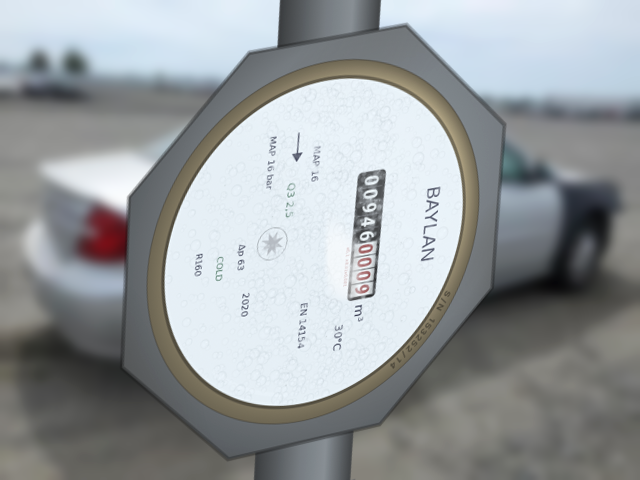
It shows m³ 946.0009
